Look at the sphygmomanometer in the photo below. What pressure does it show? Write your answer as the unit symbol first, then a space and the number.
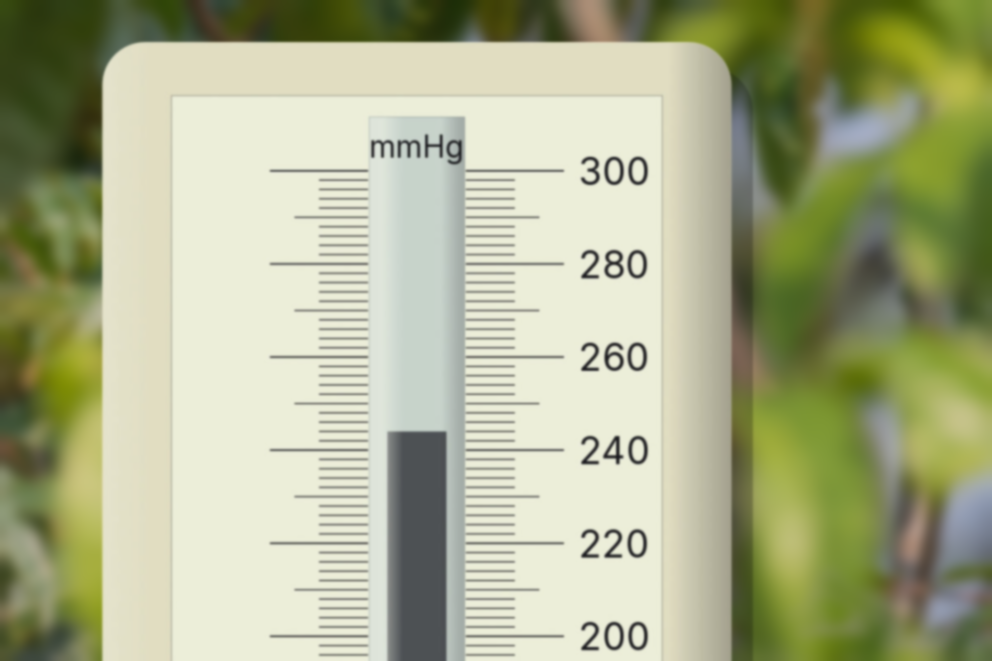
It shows mmHg 244
